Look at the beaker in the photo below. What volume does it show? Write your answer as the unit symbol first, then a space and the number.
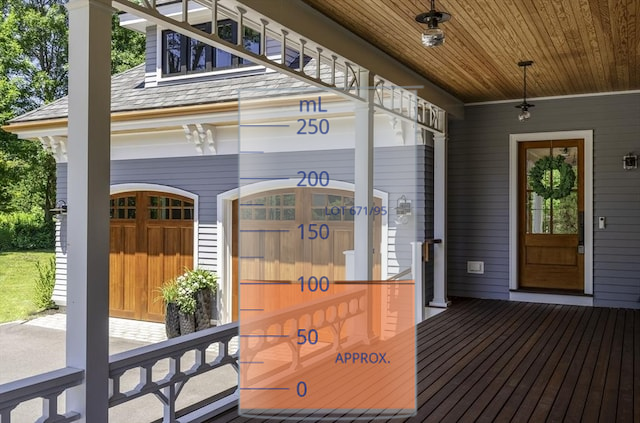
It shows mL 100
